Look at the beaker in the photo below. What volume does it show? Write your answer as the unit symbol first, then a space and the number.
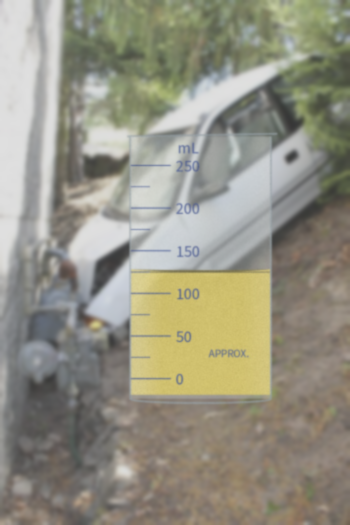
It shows mL 125
